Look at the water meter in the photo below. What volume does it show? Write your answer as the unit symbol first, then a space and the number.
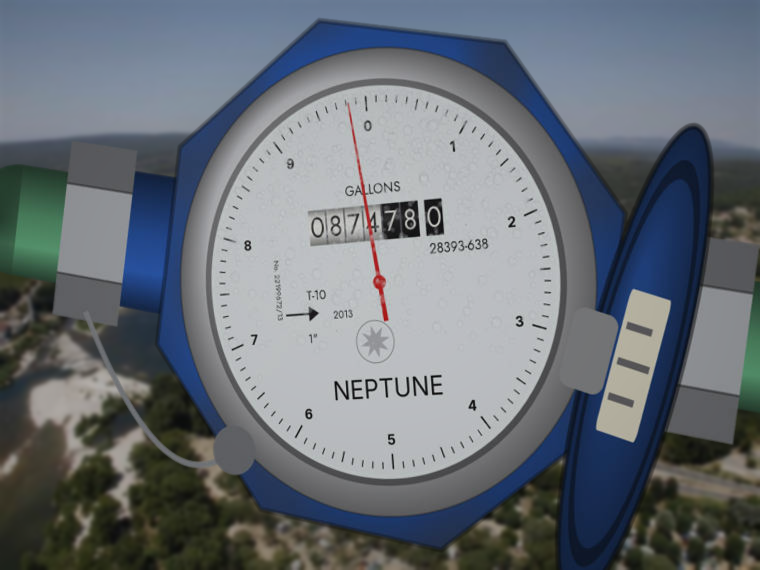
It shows gal 874779.8
